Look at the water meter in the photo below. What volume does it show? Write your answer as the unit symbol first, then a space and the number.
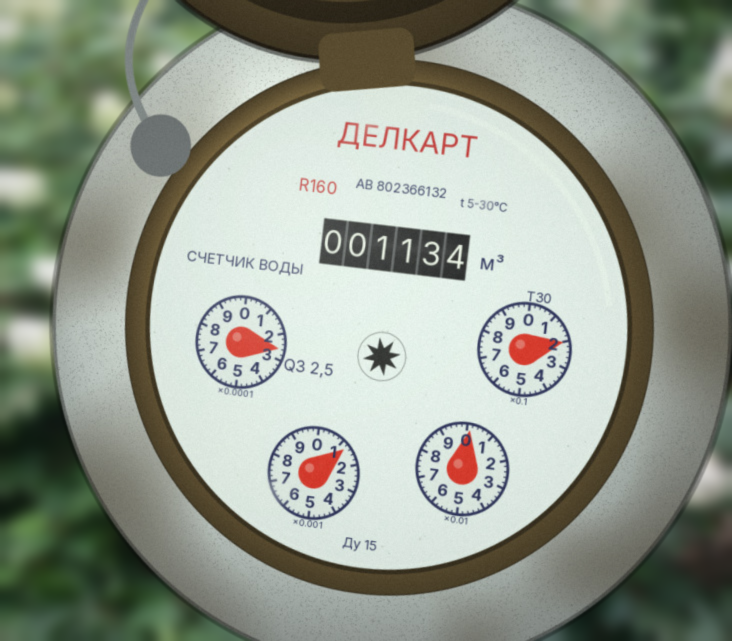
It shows m³ 1134.2012
